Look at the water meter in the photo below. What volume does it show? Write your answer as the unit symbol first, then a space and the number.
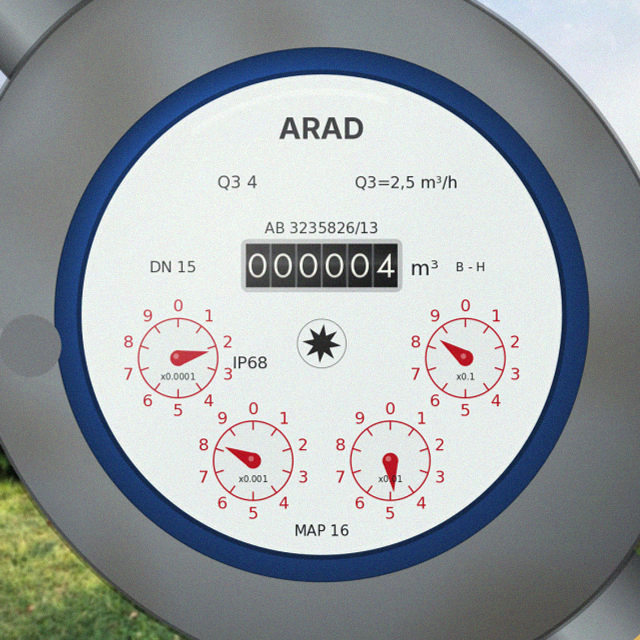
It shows m³ 4.8482
